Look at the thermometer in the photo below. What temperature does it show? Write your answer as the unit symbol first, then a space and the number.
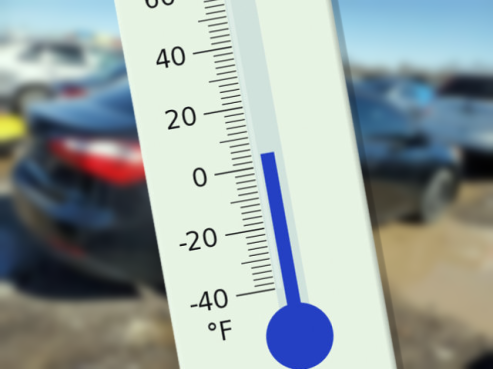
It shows °F 4
